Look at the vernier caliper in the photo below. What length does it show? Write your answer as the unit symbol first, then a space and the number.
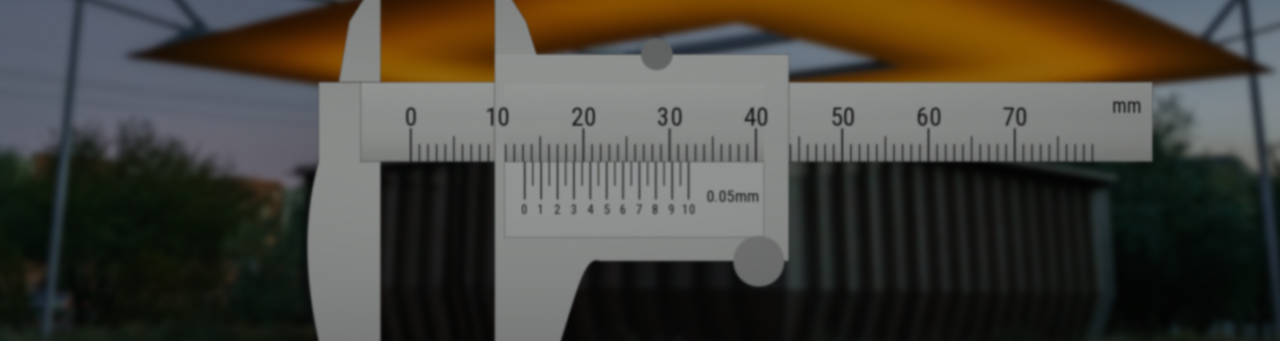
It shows mm 13.2
